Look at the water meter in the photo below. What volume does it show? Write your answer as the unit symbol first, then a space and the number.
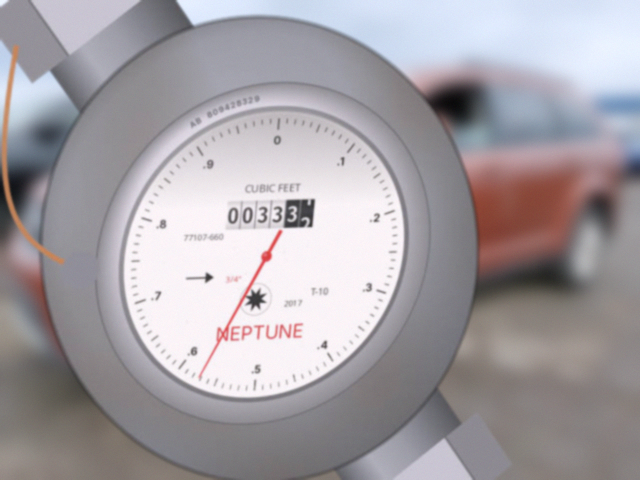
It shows ft³ 3331.57
